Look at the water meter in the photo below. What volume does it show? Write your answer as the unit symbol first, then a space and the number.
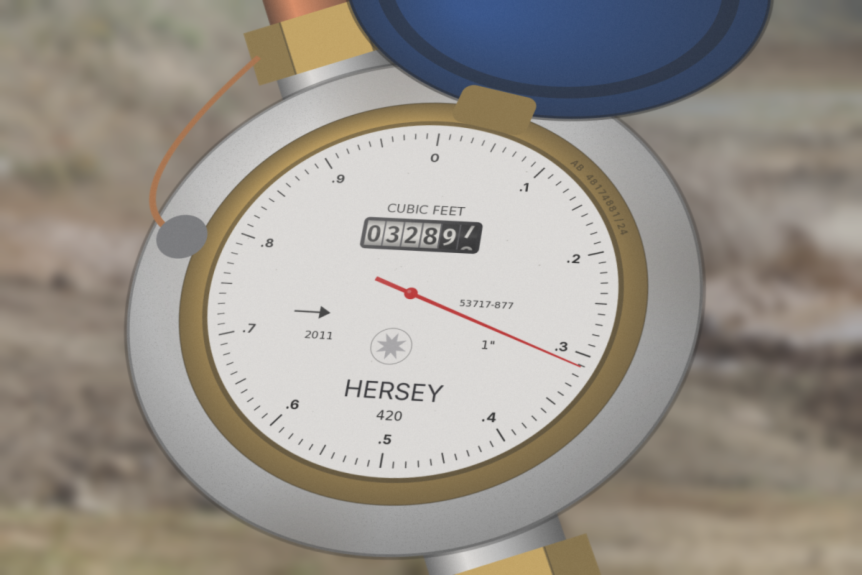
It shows ft³ 32897.31
